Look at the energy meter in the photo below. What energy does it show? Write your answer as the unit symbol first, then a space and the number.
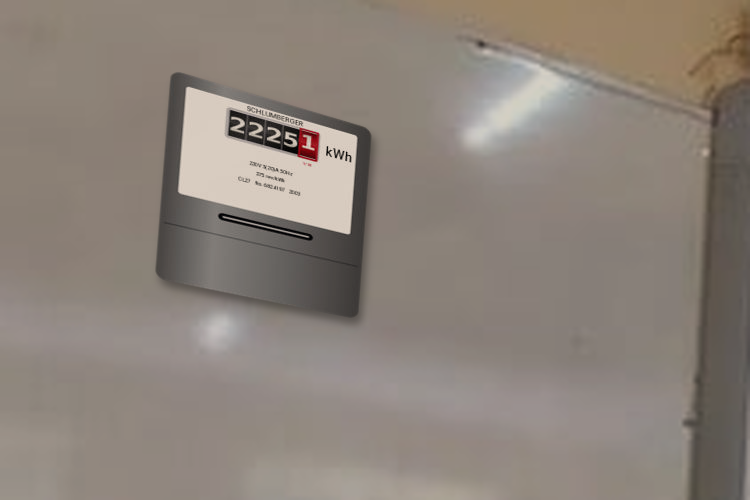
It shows kWh 2225.1
